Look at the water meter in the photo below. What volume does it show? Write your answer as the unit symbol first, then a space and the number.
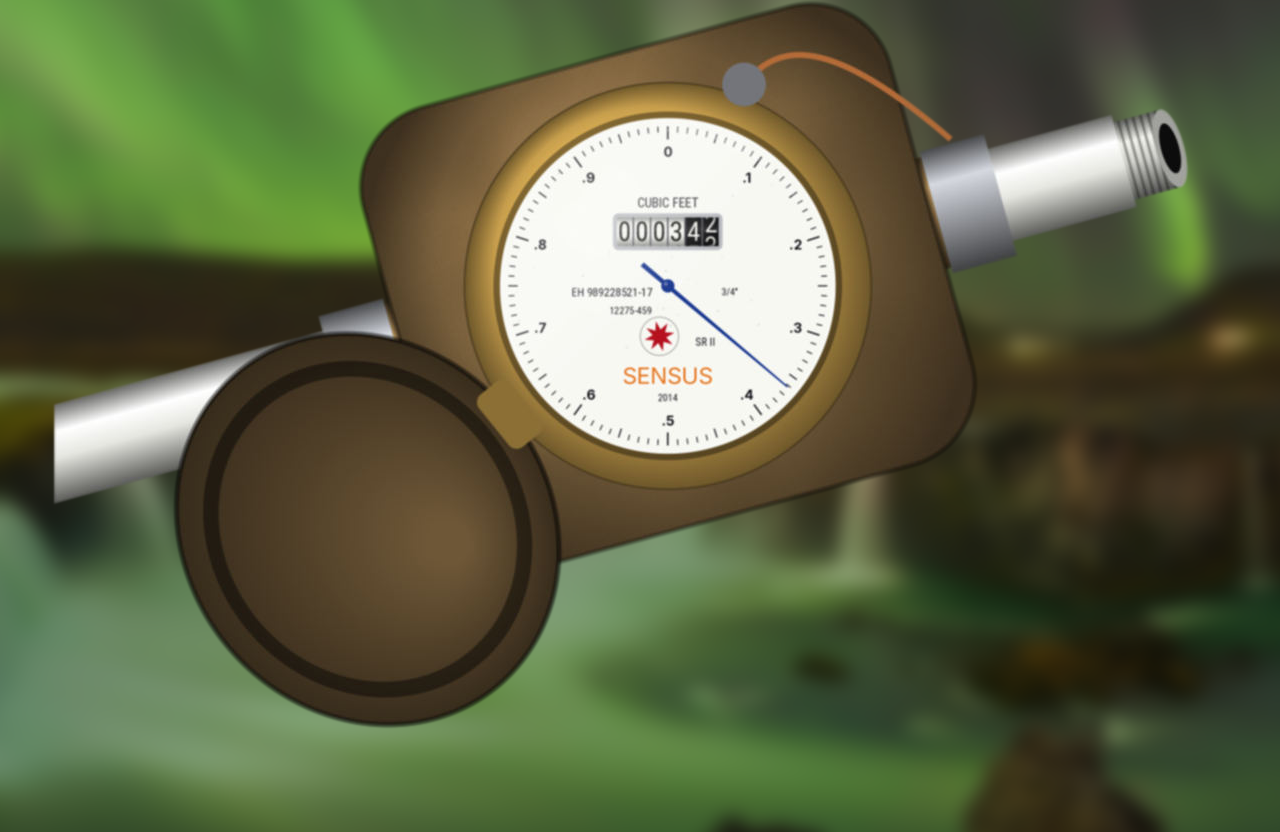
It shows ft³ 342.36
